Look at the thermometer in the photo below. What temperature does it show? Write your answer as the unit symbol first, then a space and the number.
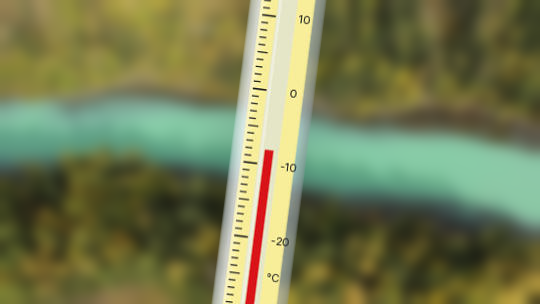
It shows °C -8
